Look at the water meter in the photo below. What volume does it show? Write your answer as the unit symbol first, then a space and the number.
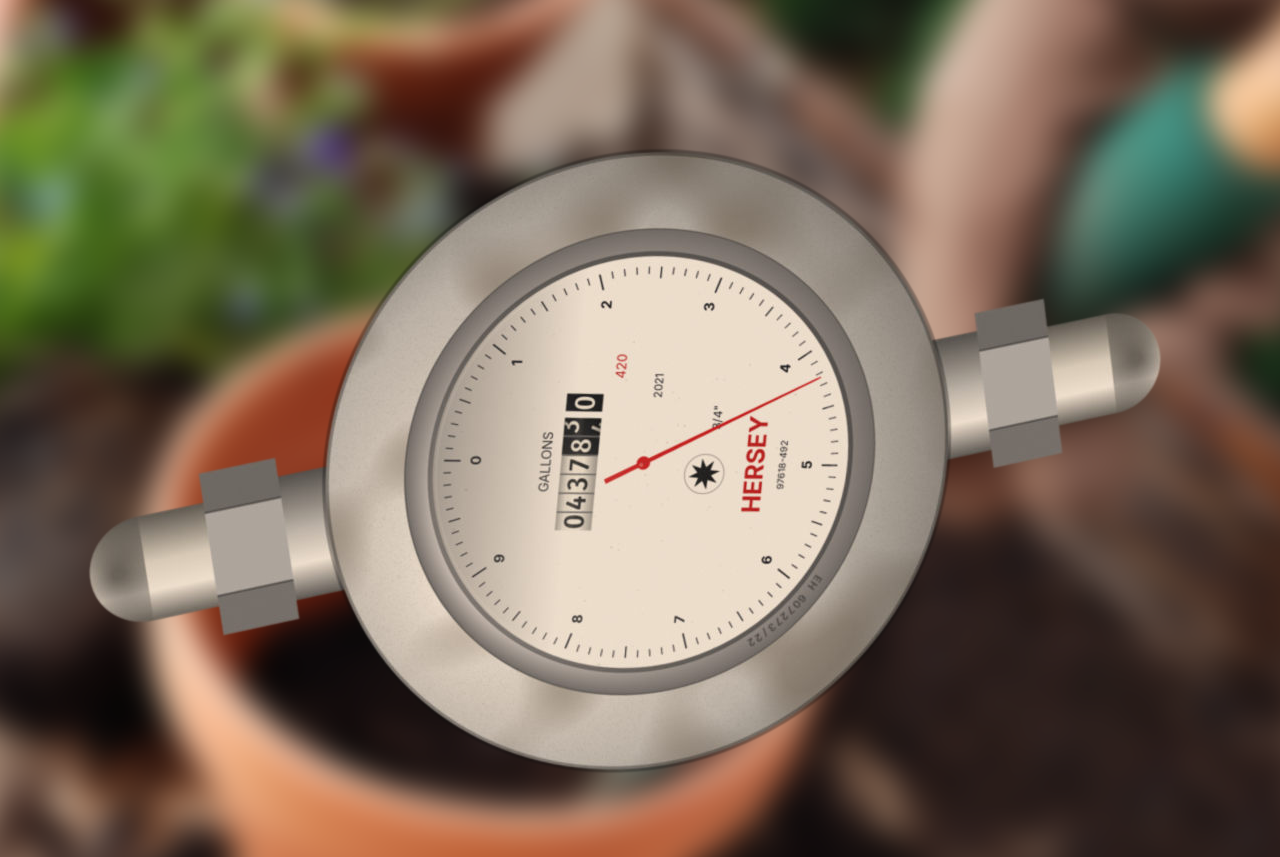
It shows gal 437834.2
